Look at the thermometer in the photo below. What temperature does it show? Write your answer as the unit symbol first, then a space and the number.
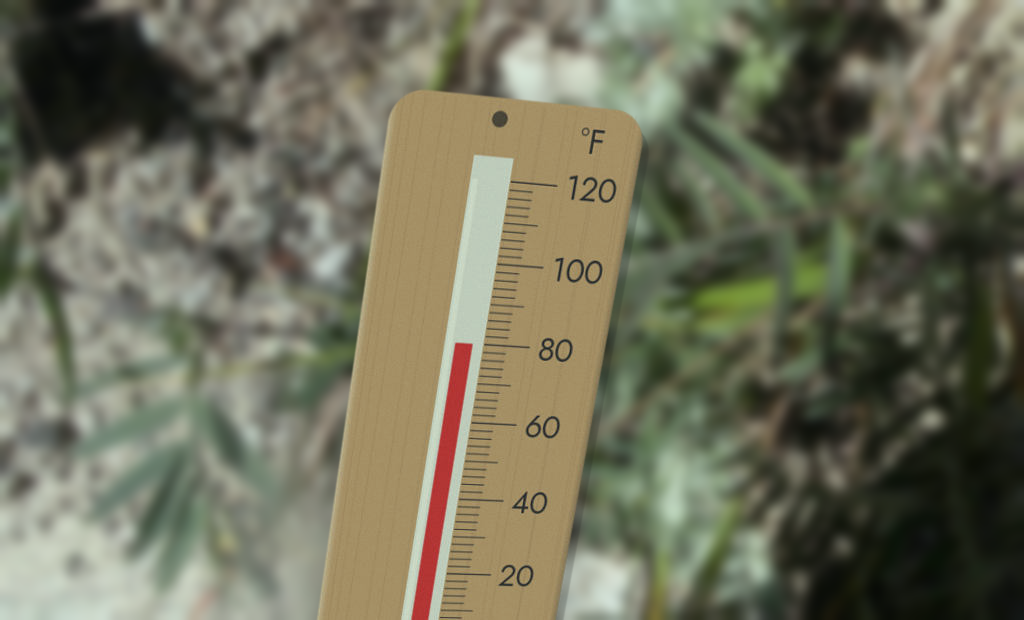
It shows °F 80
